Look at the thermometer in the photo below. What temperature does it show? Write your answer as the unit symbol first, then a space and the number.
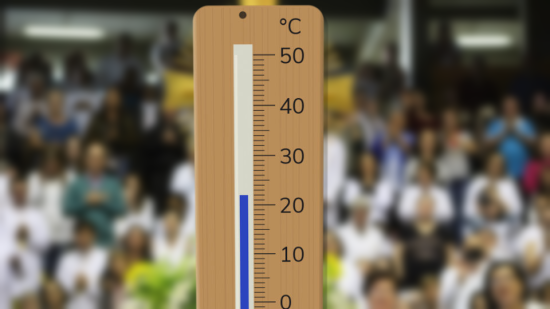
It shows °C 22
